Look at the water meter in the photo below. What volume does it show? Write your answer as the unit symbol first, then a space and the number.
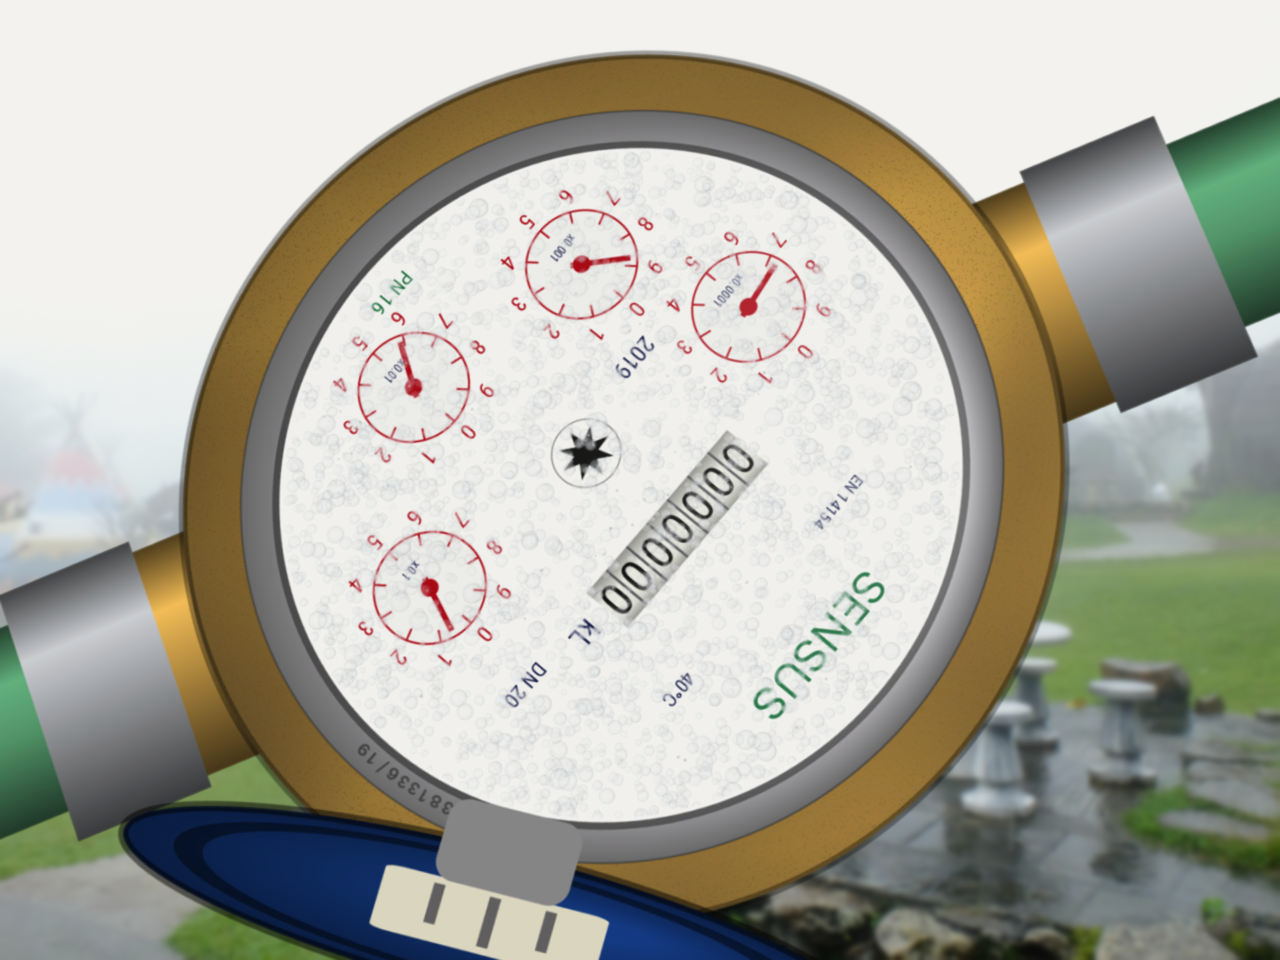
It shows kL 0.0587
